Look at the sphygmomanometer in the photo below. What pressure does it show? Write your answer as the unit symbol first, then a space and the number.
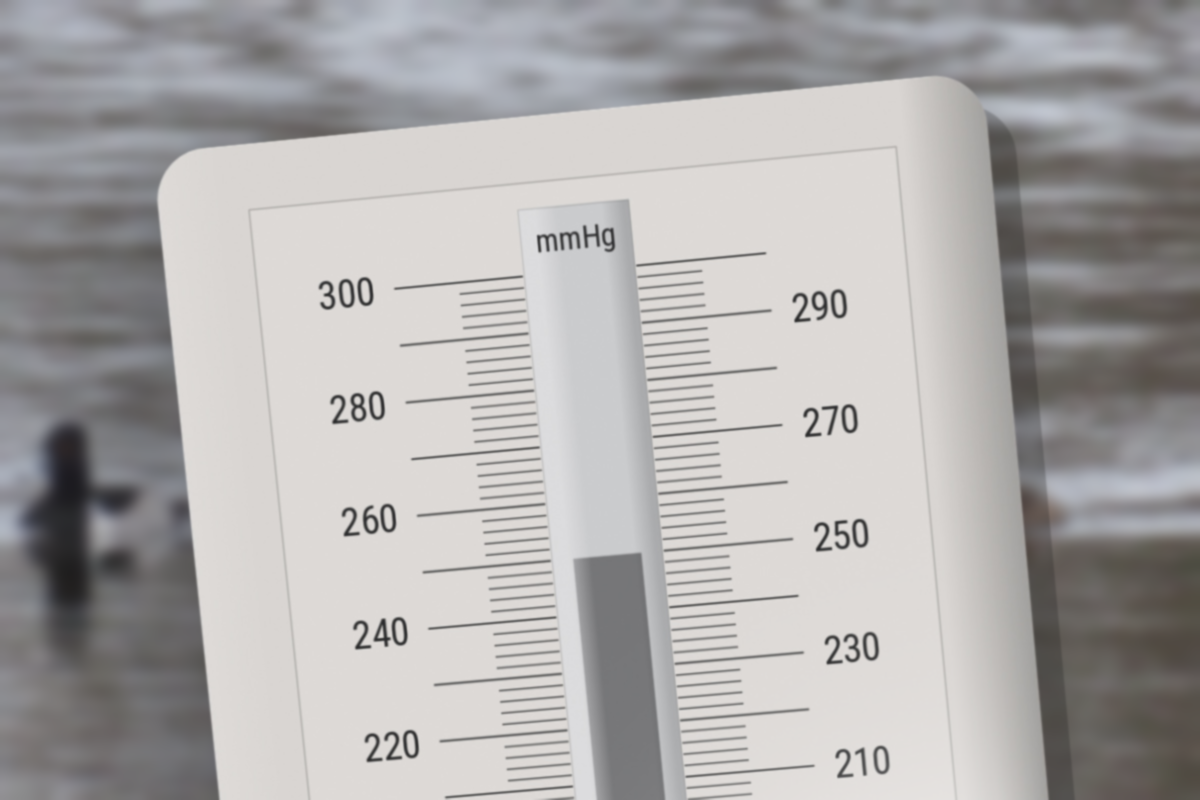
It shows mmHg 250
